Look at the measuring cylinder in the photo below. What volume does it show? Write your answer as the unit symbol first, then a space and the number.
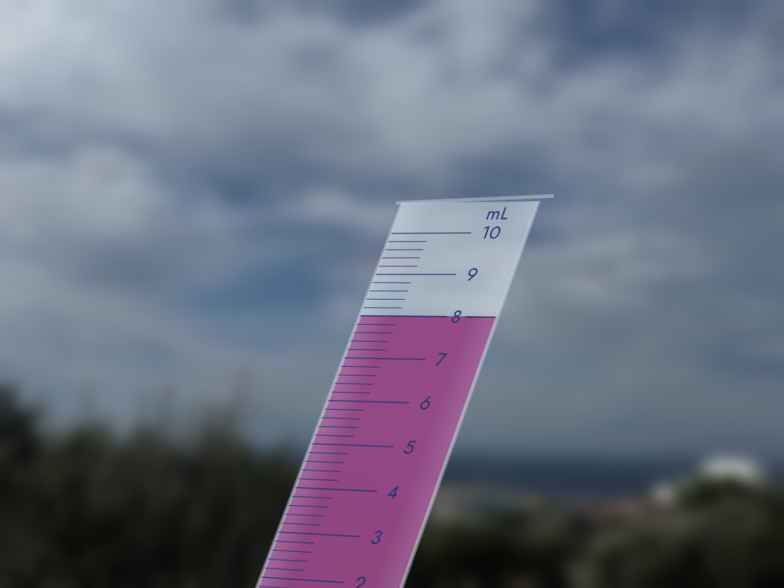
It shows mL 8
